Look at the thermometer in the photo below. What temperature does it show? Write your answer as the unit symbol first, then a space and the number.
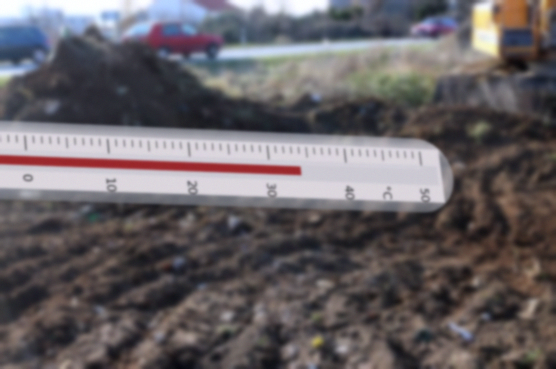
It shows °C 34
